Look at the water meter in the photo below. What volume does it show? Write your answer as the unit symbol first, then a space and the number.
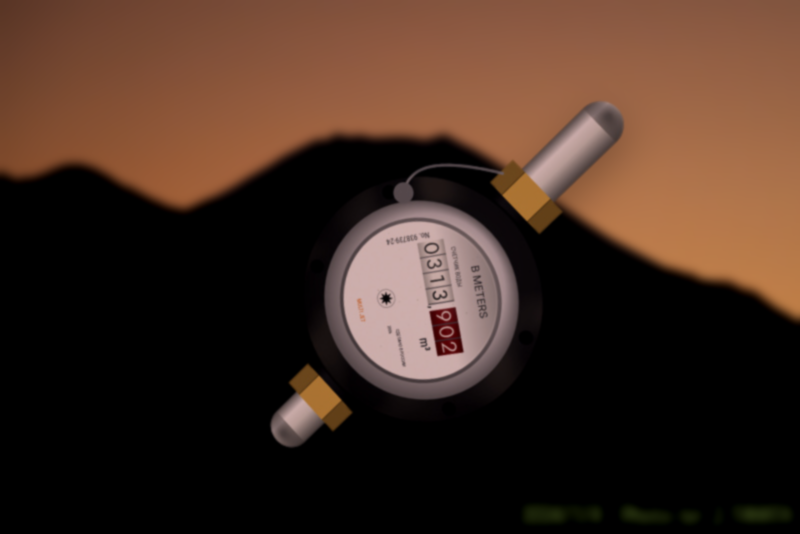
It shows m³ 313.902
